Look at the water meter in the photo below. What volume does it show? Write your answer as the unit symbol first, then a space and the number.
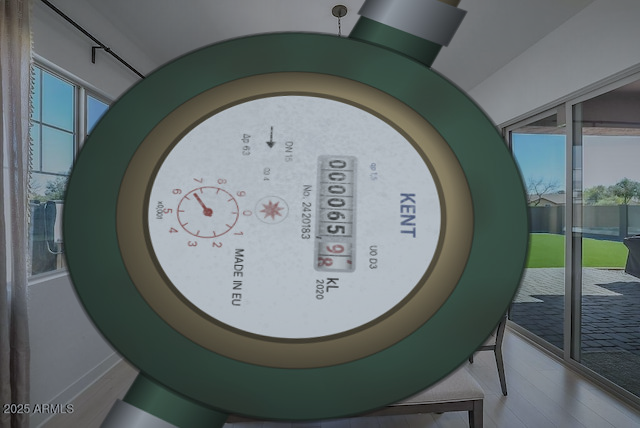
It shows kL 65.976
